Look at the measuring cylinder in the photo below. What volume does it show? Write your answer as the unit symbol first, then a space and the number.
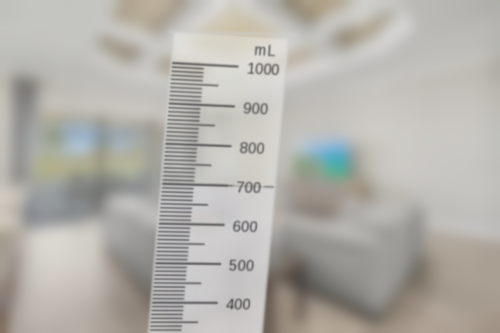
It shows mL 700
